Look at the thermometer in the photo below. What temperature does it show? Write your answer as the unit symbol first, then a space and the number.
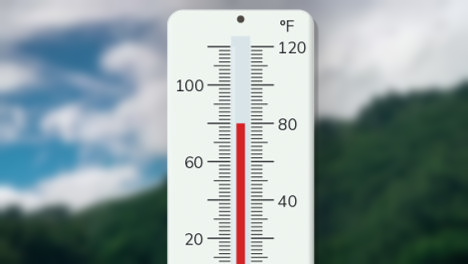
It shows °F 80
